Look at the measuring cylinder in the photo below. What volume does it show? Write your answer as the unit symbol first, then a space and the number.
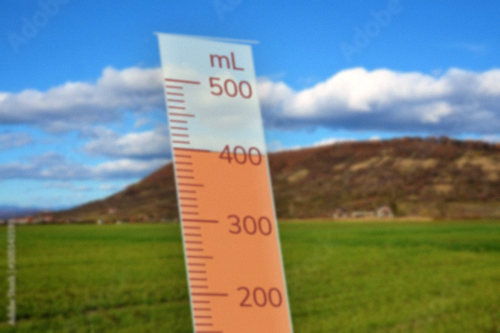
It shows mL 400
